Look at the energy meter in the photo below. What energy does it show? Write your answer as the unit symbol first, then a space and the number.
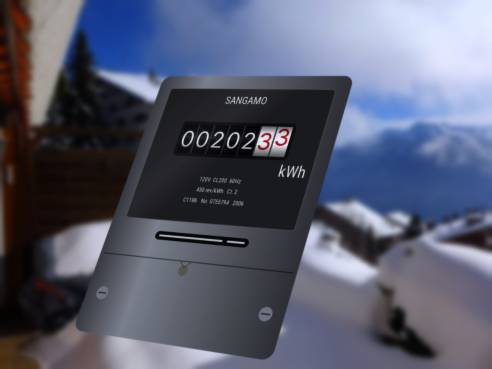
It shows kWh 202.33
